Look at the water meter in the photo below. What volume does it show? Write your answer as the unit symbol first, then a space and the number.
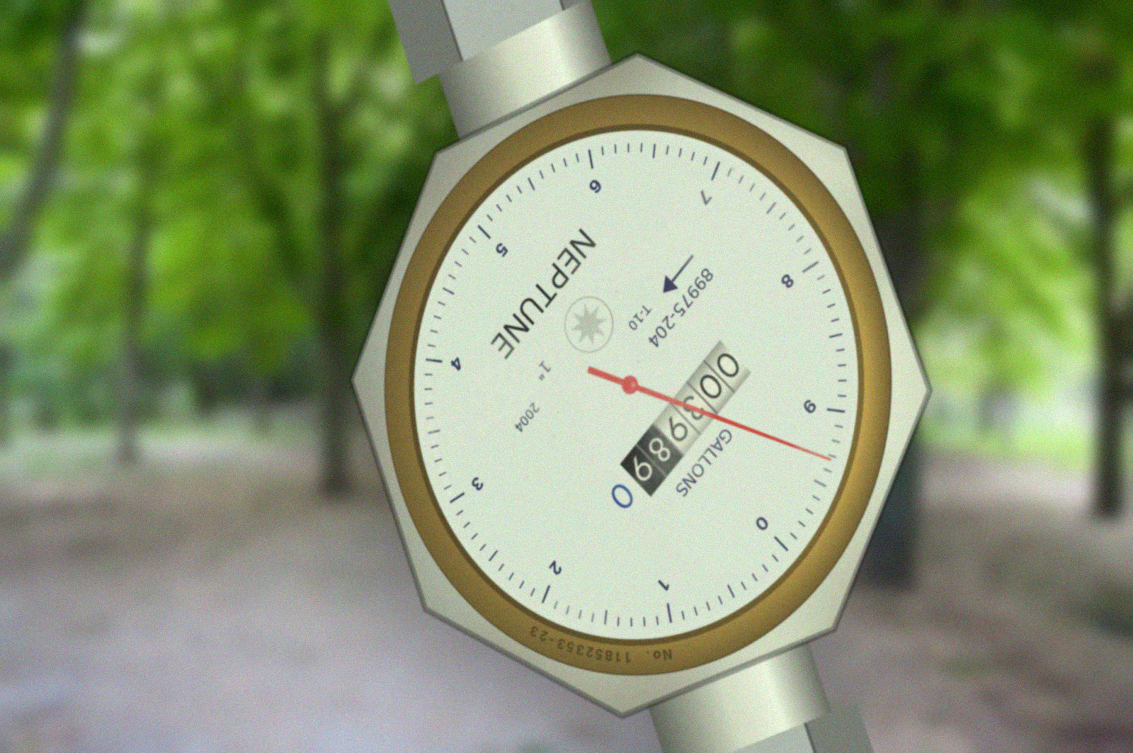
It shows gal 39889.3
